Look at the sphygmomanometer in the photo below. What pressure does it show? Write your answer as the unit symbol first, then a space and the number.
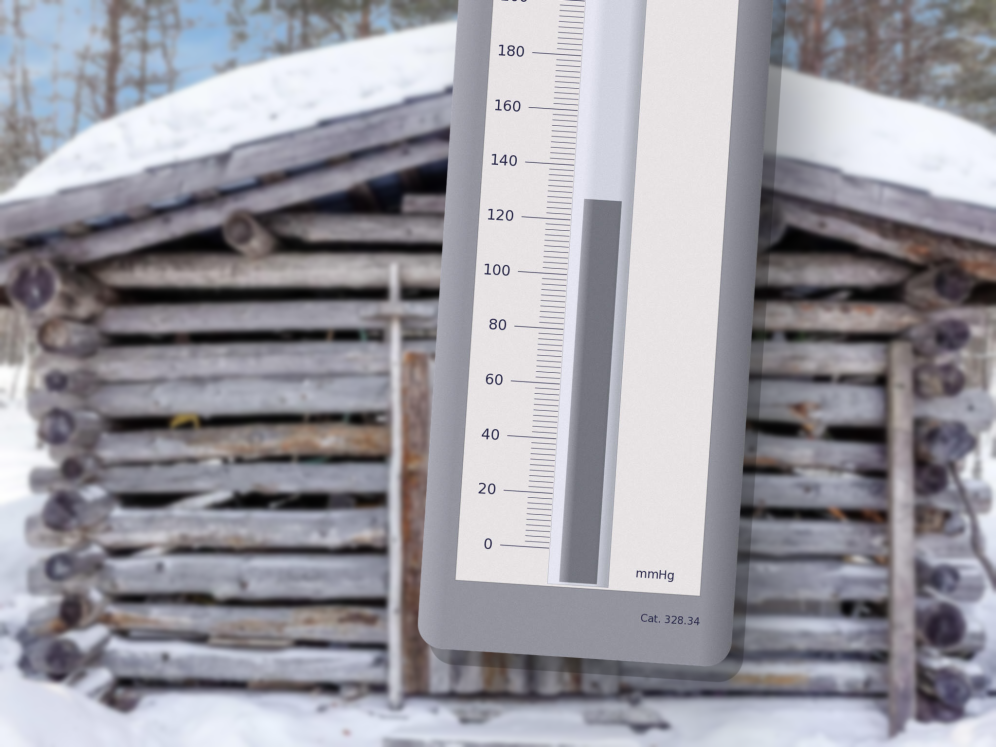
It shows mmHg 128
